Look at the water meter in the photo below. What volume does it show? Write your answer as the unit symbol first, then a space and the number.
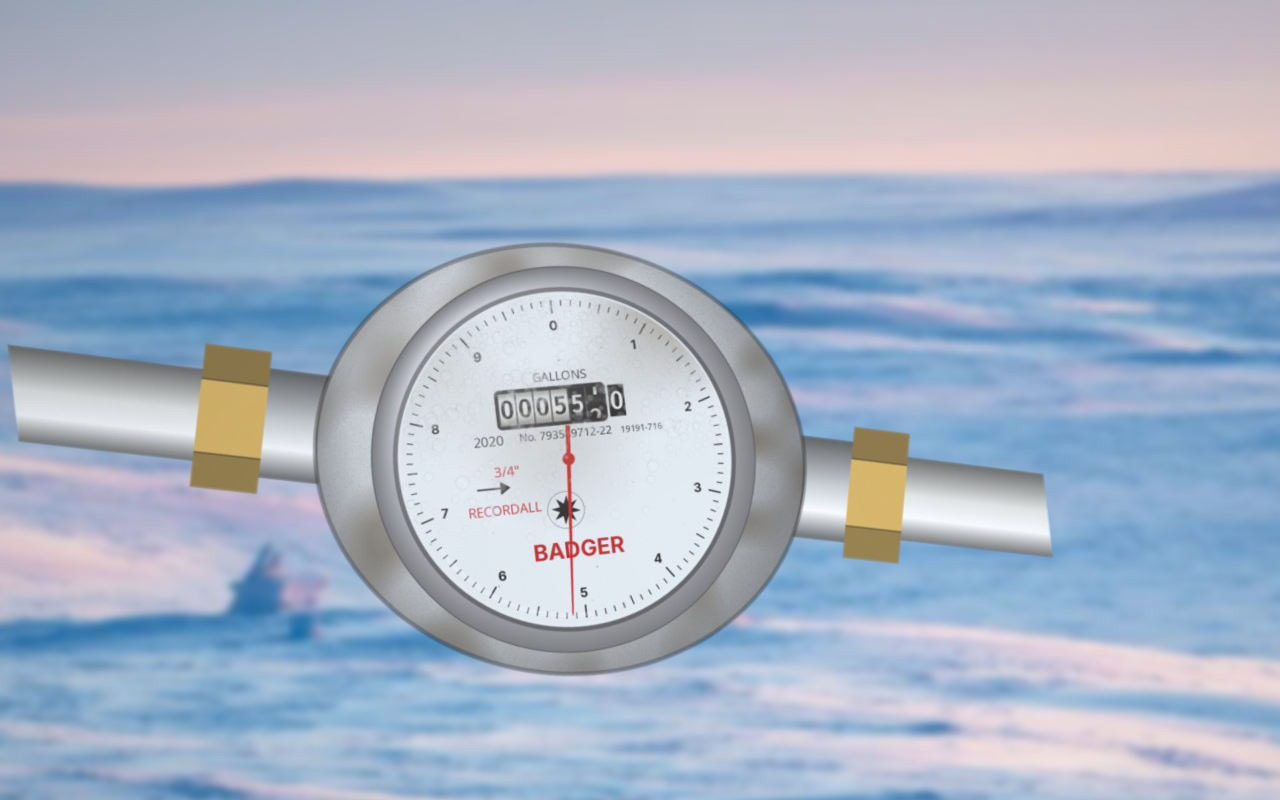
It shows gal 5515.1
